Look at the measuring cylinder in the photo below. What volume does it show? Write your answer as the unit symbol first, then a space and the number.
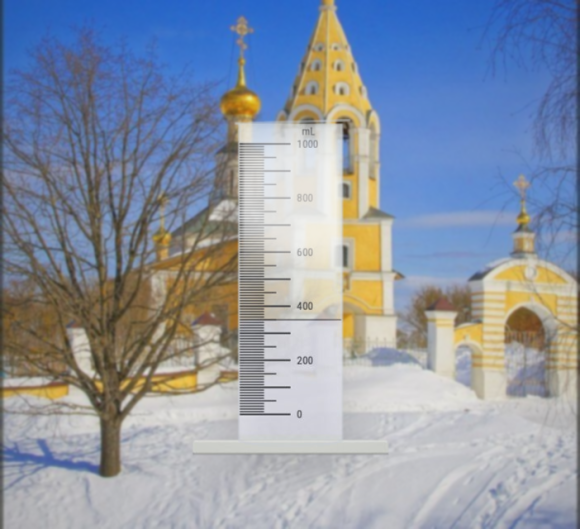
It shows mL 350
